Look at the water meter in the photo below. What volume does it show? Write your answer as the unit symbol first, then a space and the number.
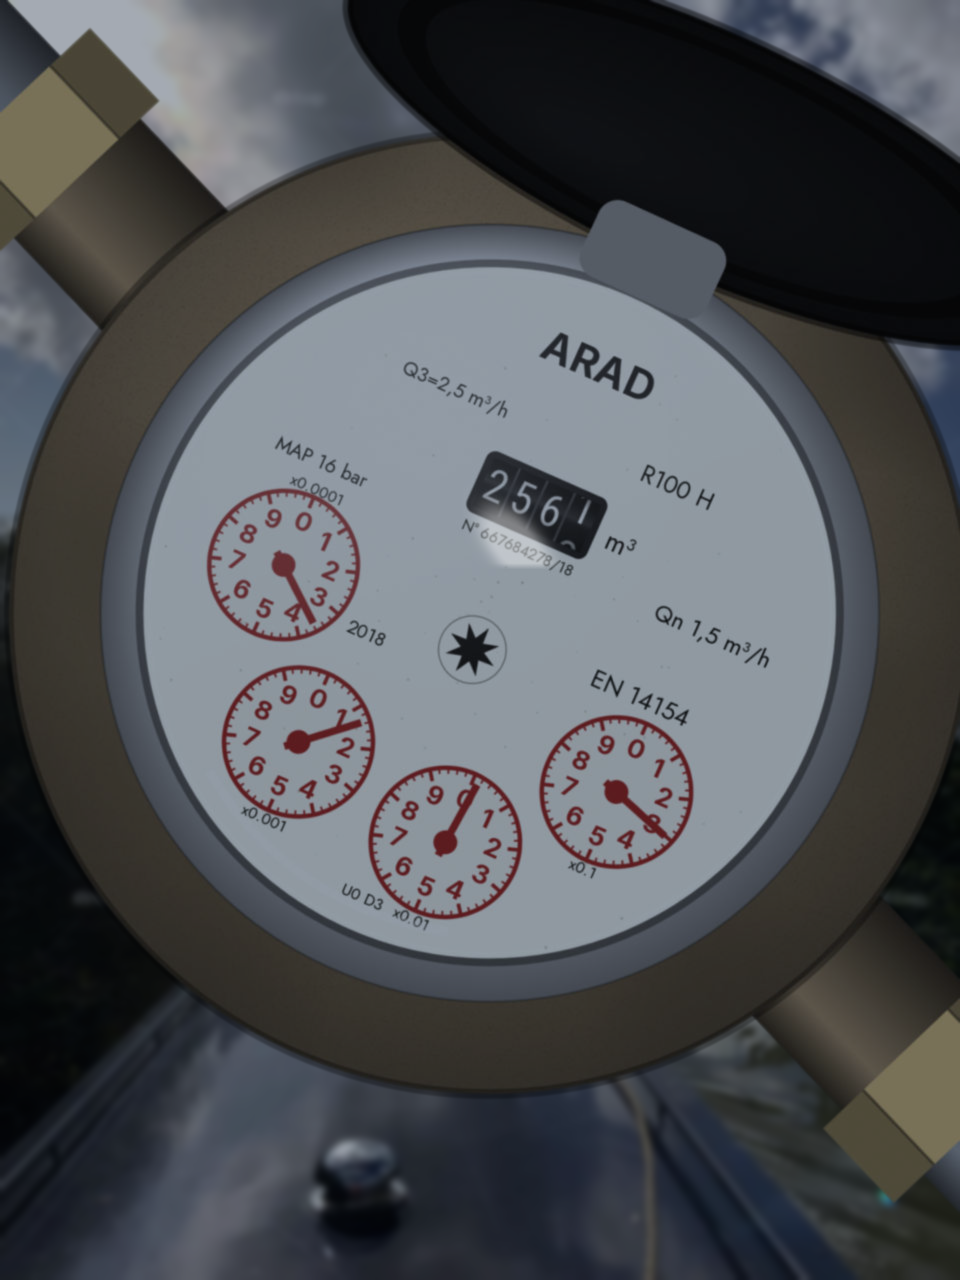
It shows m³ 2561.3013
